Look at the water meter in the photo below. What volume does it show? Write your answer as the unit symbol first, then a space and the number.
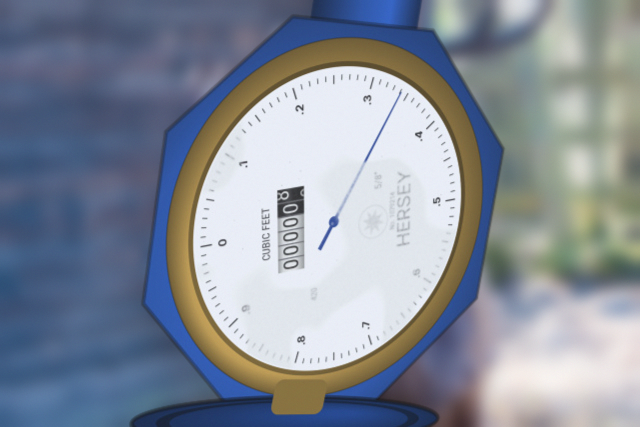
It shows ft³ 8.34
